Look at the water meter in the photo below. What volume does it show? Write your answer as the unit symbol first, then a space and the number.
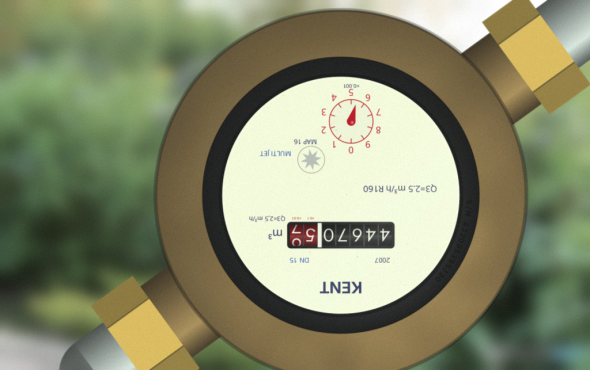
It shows m³ 44670.565
